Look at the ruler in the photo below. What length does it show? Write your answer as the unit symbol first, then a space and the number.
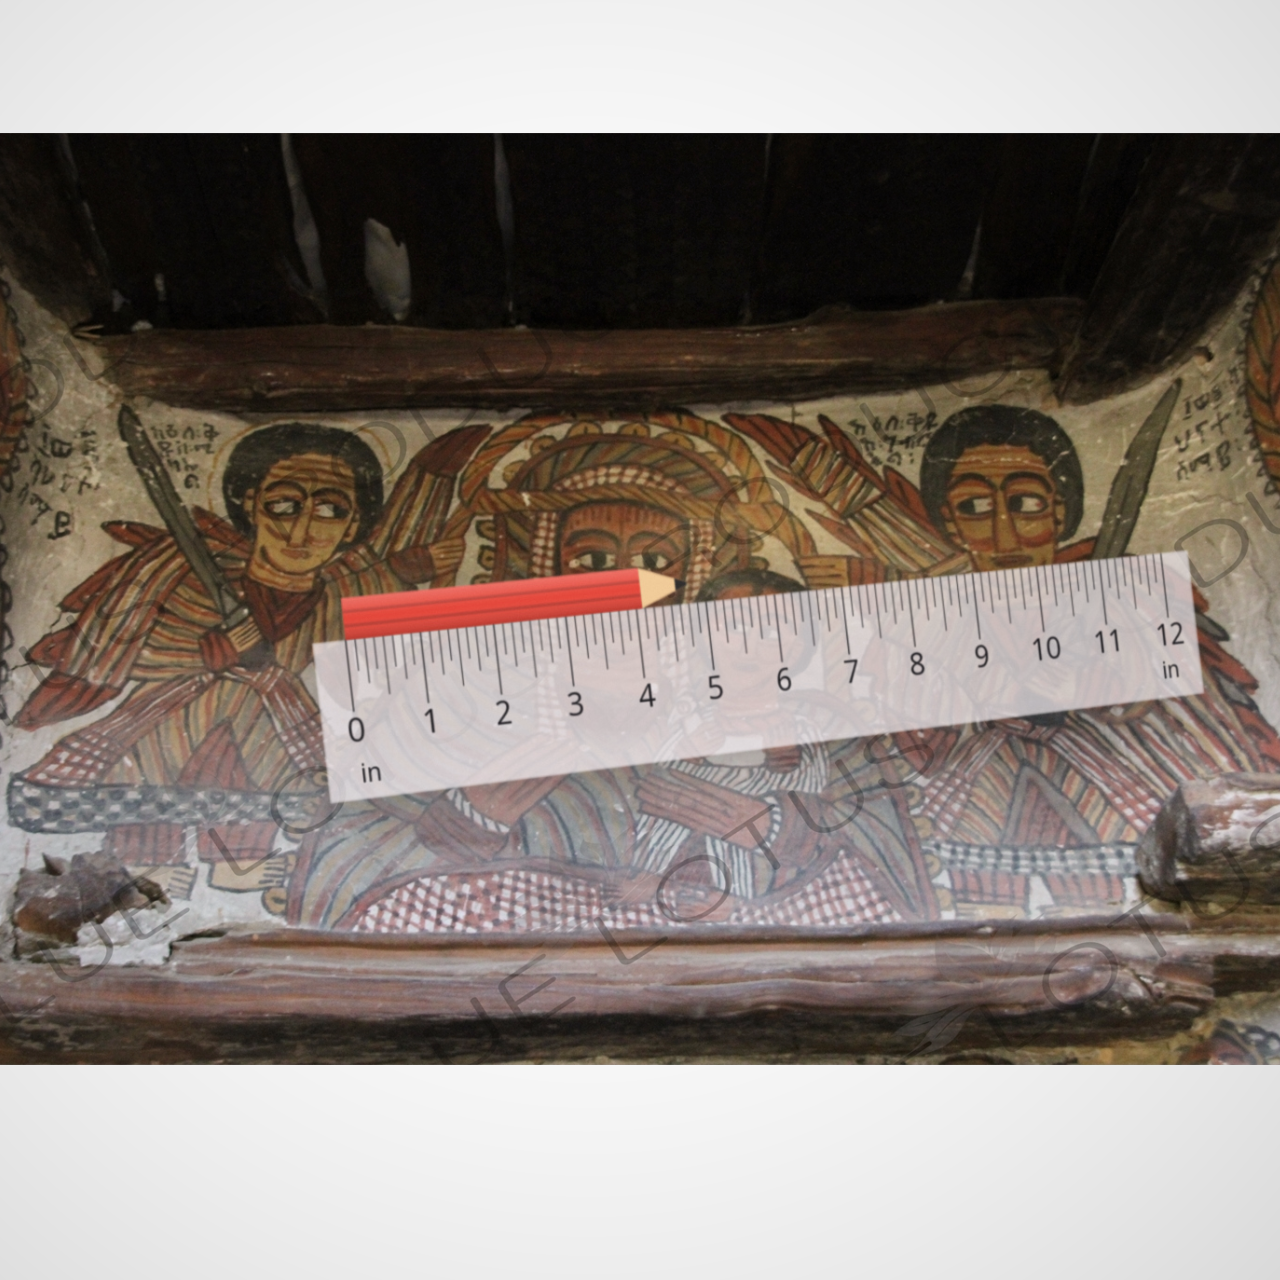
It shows in 4.75
